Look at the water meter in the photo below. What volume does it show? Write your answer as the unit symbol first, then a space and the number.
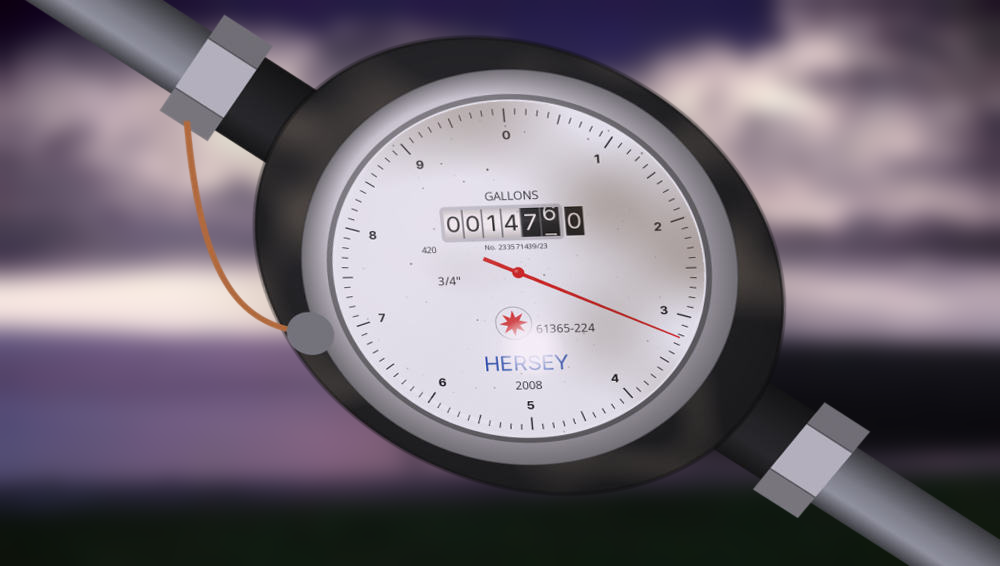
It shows gal 14763.2
